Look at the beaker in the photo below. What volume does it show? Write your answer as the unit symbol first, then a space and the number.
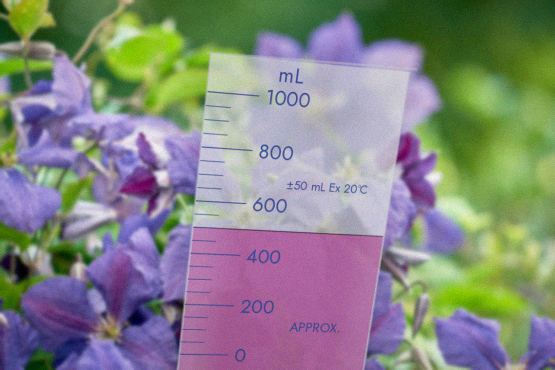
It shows mL 500
